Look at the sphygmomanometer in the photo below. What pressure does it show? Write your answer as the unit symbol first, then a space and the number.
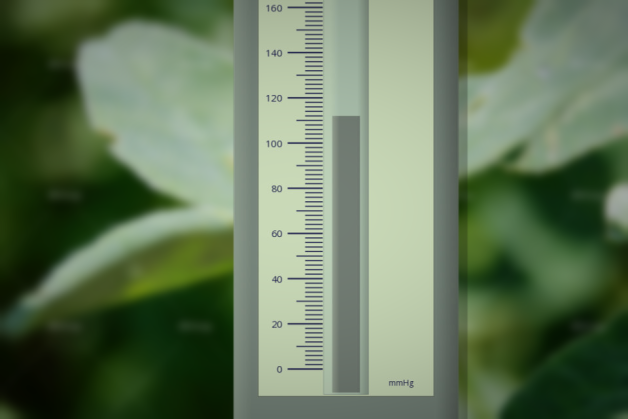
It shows mmHg 112
